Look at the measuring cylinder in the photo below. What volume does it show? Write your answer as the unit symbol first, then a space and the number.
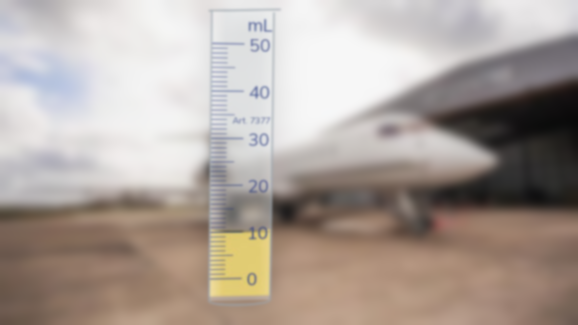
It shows mL 10
